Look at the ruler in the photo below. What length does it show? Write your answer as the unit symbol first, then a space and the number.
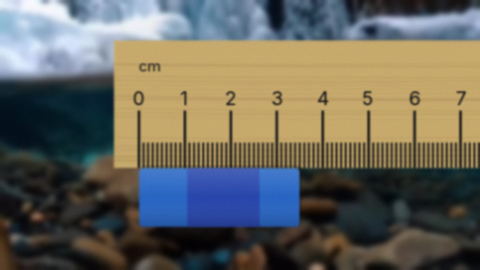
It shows cm 3.5
